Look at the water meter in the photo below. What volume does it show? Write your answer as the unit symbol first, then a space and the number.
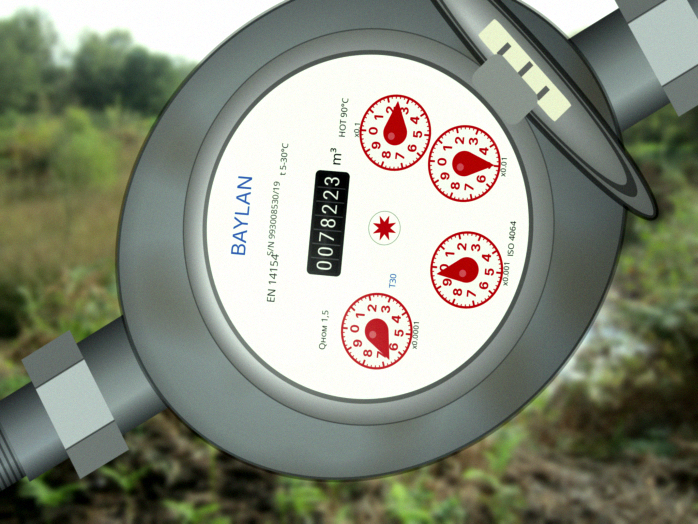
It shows m³ 78223.2496
